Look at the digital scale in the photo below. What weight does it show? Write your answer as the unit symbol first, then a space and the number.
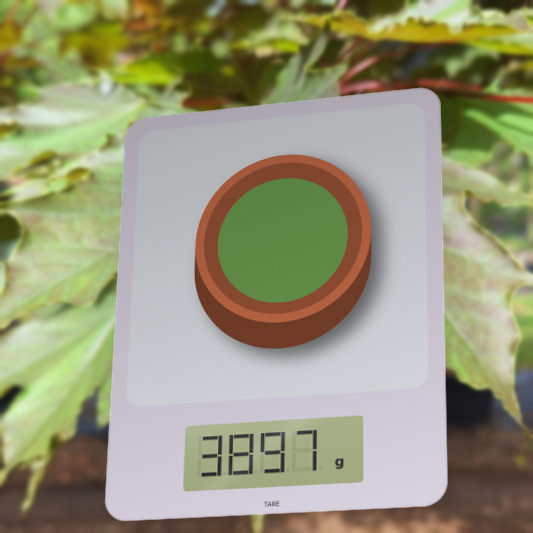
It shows g 3897
